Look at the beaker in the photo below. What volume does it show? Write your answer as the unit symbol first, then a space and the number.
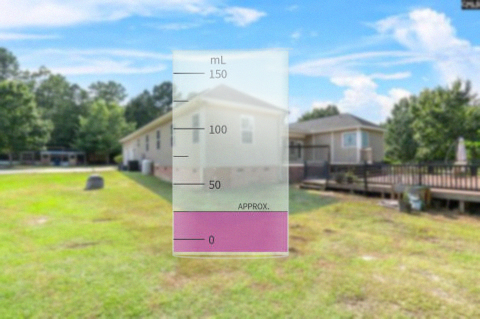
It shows mL 25
